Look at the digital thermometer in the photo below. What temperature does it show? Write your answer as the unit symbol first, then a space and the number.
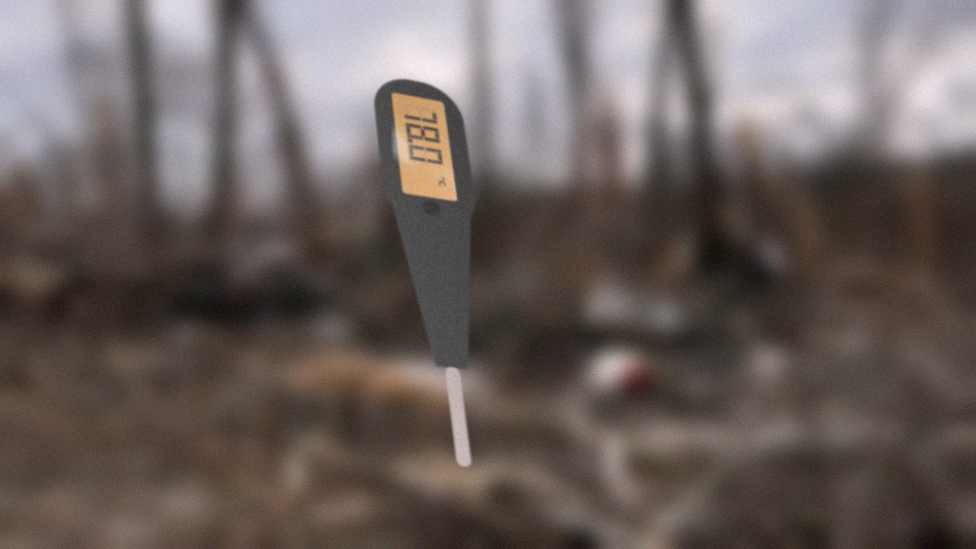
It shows °C 78.0
